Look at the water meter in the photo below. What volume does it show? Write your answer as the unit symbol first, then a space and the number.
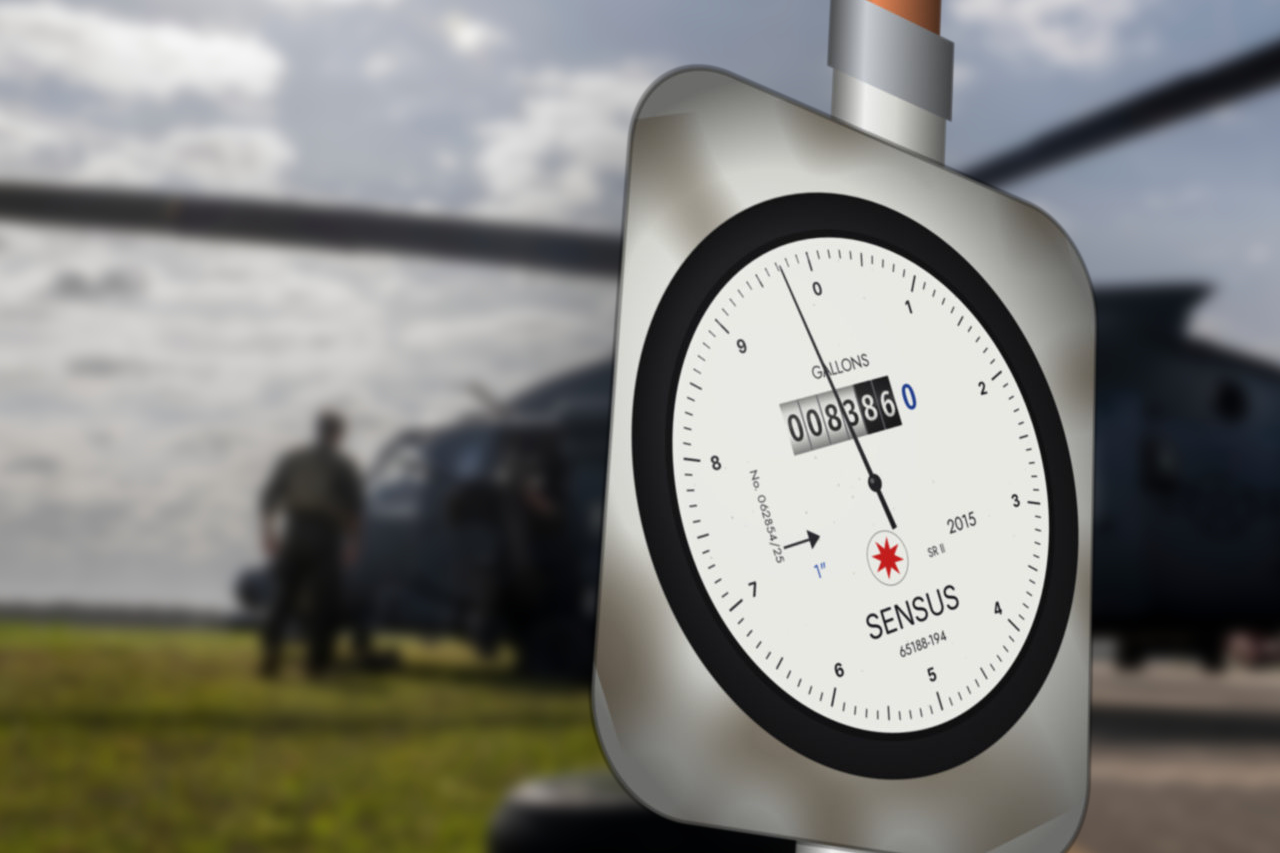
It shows gal 83859.7
